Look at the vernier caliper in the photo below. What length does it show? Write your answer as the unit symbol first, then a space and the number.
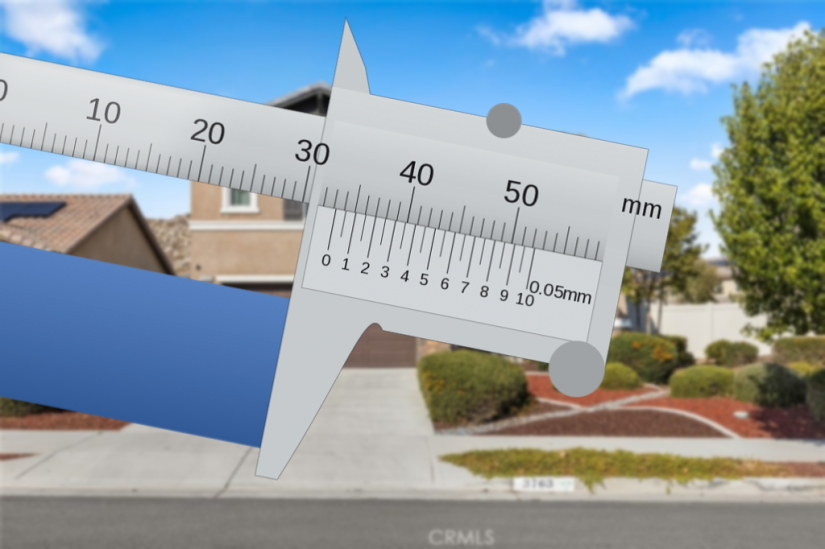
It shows mm 33.2
